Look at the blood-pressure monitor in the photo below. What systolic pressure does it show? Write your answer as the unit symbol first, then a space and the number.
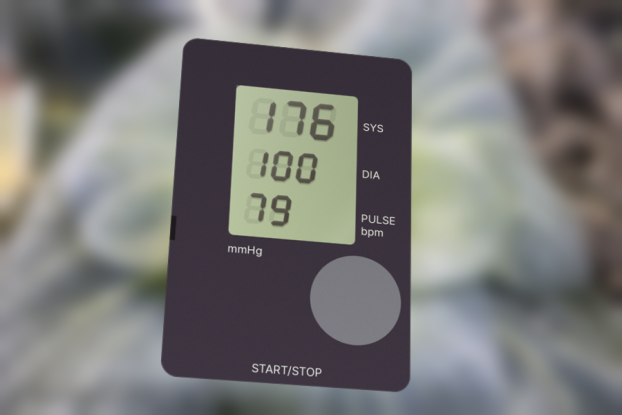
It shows mmHg 176
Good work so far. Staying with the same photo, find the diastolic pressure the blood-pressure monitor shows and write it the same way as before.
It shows mmHg 100
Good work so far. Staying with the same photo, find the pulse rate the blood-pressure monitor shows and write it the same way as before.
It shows bpm 79
